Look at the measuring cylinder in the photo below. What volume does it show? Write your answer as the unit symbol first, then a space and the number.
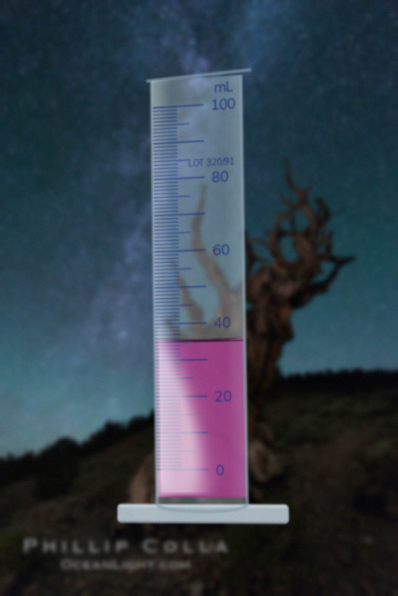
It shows mL 35
